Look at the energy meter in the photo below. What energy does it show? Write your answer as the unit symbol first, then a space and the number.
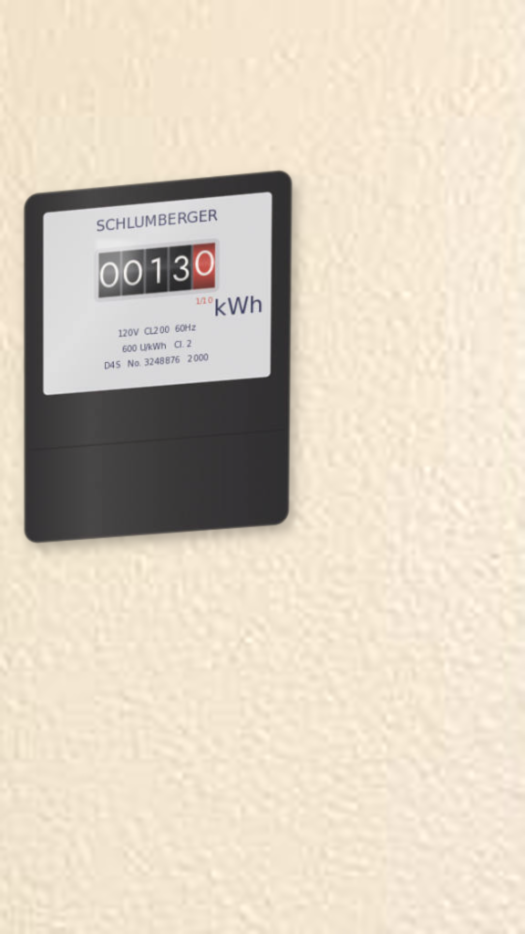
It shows kWh 13.0
